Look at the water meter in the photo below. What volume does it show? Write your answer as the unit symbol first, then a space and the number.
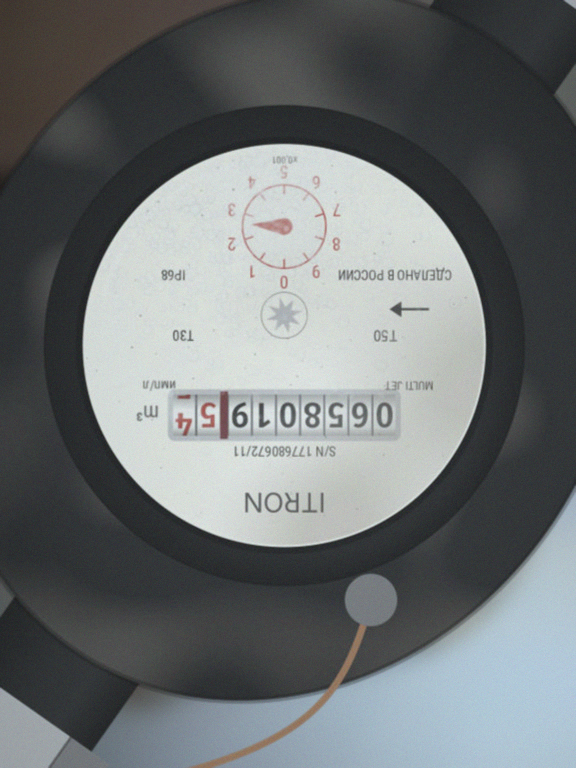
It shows m³ 658019.542
